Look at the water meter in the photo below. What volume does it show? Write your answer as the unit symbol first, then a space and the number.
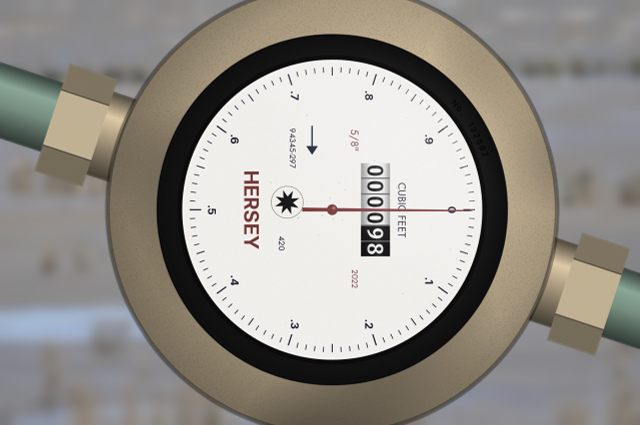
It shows ft³ 98.00
